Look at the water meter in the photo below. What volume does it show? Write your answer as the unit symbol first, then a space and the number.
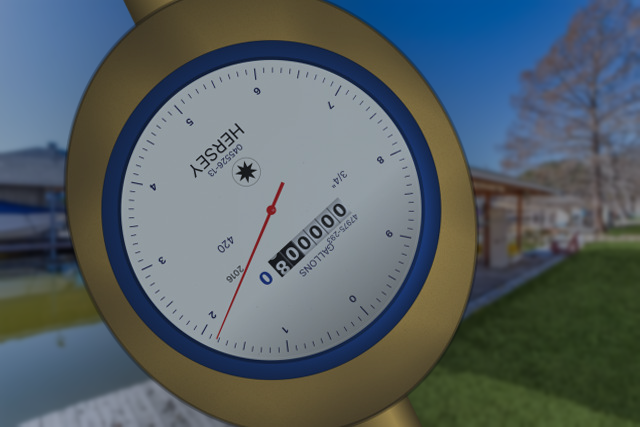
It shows gal 81.8
